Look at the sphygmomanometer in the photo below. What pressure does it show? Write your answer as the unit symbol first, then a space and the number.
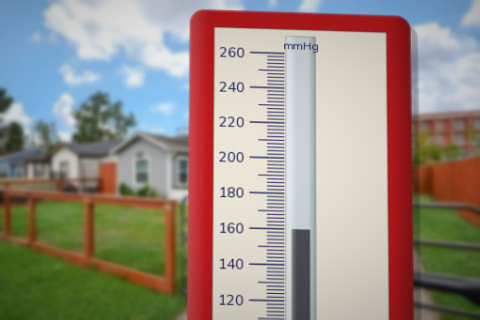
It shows mmHg 160
